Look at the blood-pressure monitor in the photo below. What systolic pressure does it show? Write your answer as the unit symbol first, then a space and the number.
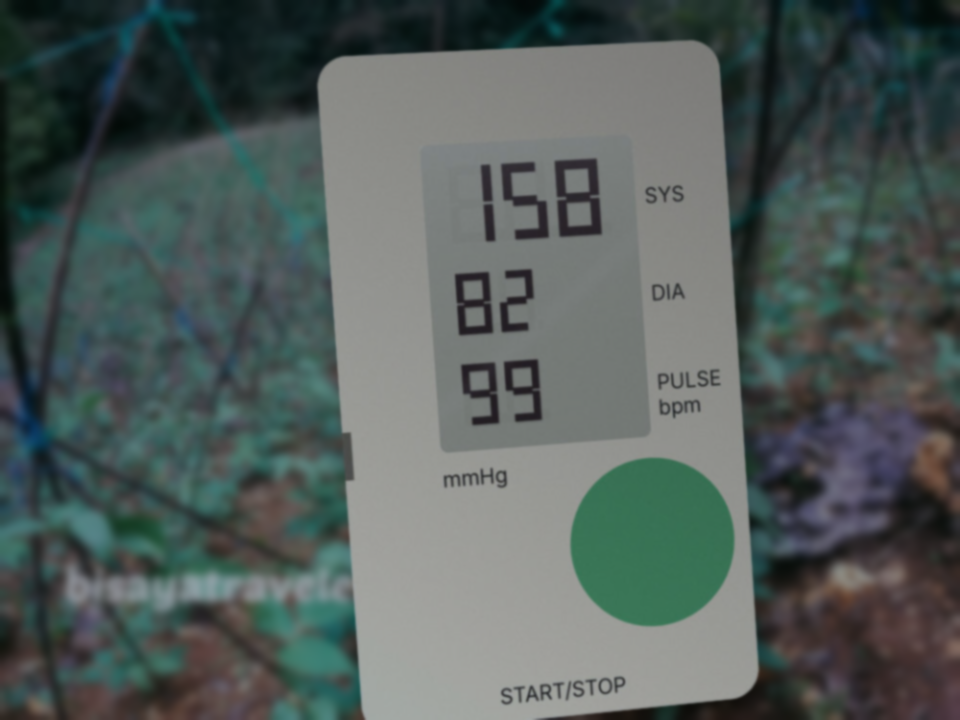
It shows mmHg 158
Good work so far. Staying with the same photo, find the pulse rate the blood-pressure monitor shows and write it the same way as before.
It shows bpm 99
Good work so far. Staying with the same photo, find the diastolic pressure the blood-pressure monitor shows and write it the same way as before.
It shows mmHg 82
